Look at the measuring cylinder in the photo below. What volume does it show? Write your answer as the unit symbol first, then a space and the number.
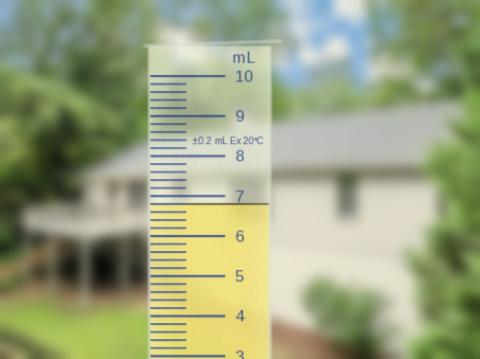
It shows mL 6.8
